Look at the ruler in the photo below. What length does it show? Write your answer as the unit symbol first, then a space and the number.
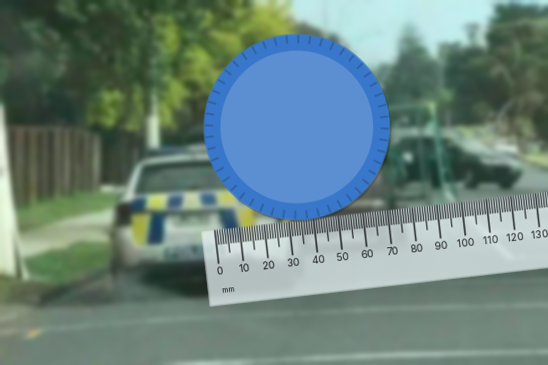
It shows mm 75
